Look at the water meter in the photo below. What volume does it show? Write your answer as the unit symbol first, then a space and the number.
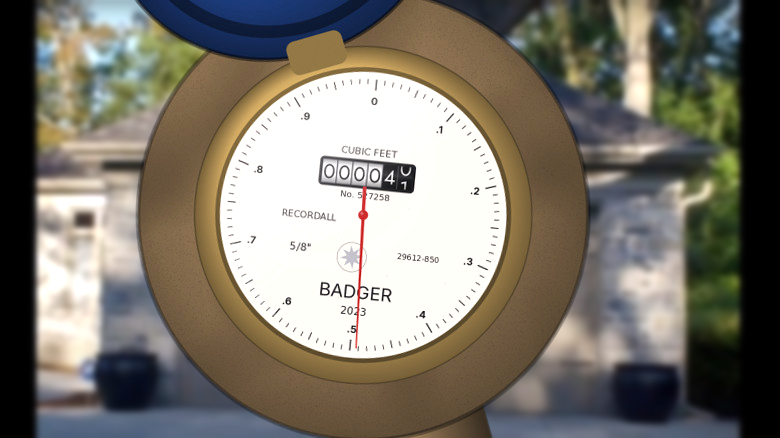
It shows ft³ 40.49
